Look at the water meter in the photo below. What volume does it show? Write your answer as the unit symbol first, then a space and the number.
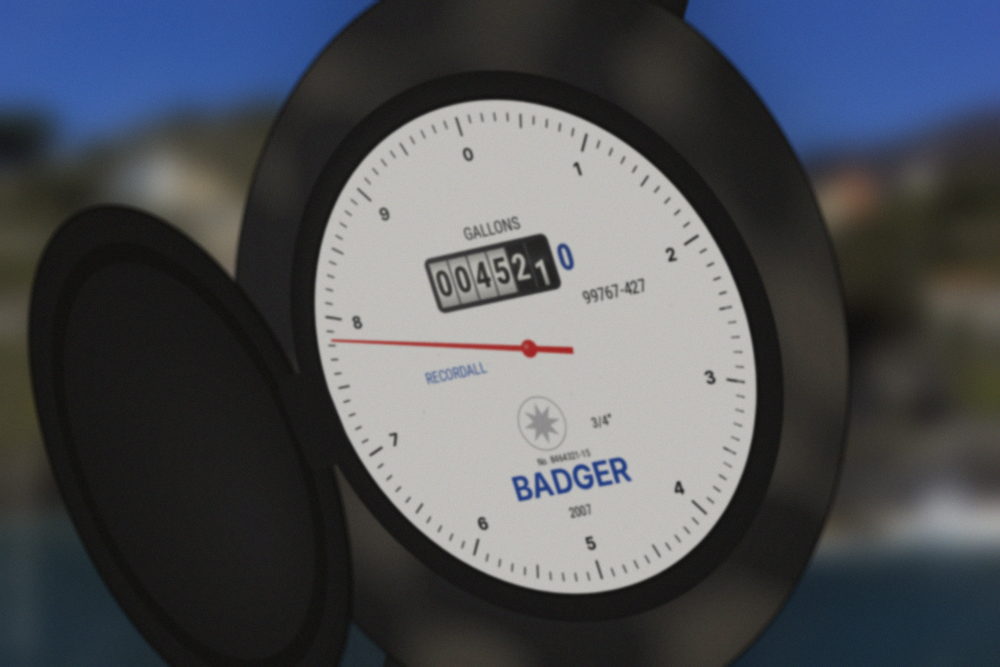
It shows gal 45207.8
